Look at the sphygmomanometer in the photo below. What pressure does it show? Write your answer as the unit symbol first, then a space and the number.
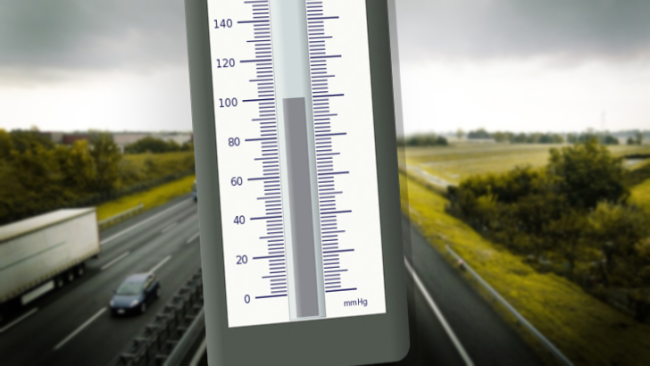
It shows mmHg 100
